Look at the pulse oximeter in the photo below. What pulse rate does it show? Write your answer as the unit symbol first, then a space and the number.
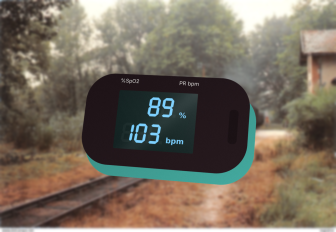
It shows bpm 103
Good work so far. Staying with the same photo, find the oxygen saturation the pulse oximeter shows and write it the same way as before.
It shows % 89
